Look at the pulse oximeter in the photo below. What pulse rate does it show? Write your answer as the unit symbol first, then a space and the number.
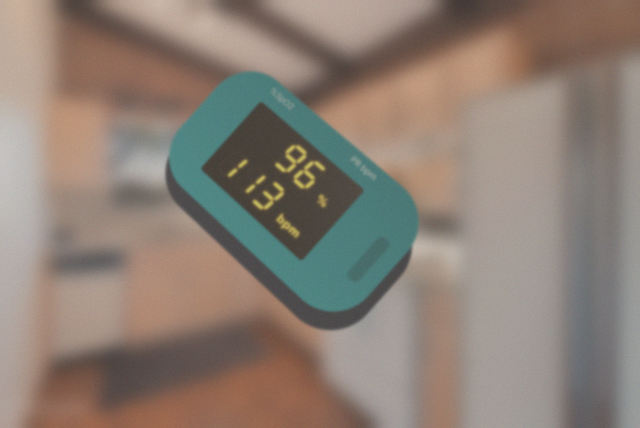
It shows bpm 113
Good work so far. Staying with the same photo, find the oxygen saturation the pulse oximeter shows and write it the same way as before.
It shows % 96
